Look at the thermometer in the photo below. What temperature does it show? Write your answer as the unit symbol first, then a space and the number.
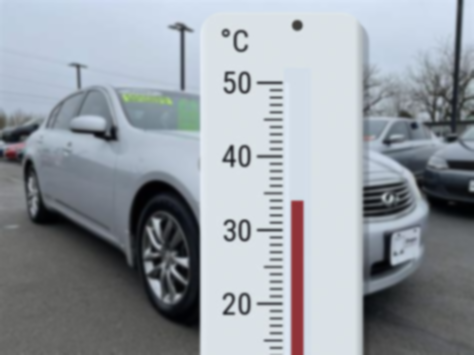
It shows °C 34
